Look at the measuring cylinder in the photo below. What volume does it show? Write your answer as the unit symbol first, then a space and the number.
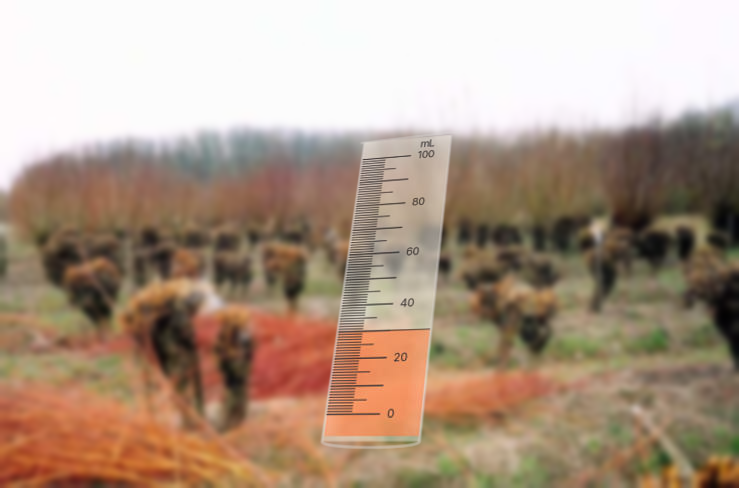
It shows mL 30
